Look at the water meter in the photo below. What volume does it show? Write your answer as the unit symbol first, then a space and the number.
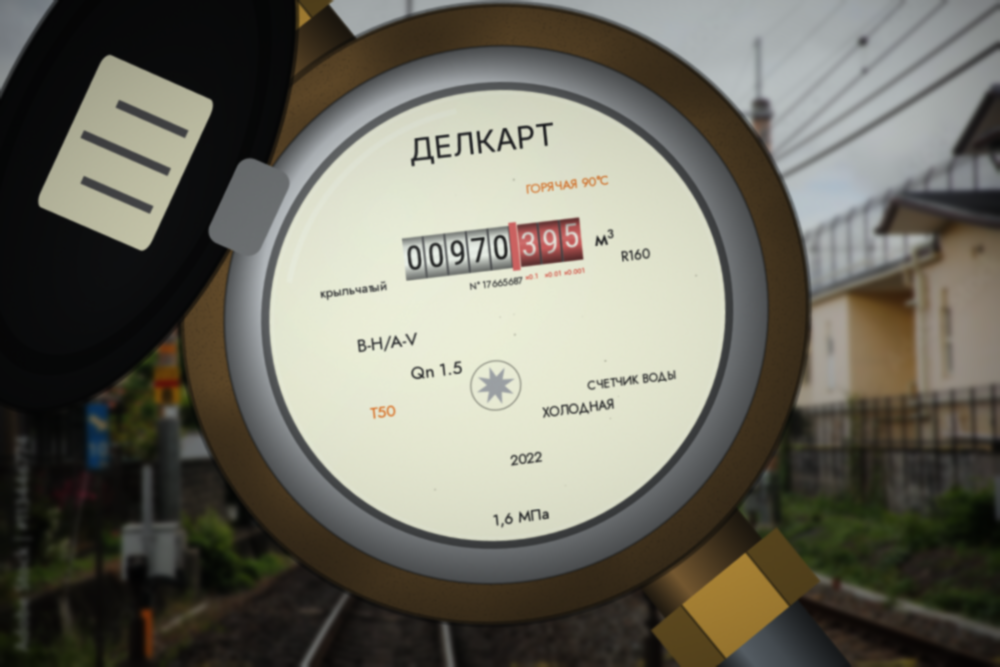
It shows m³ 970.395
